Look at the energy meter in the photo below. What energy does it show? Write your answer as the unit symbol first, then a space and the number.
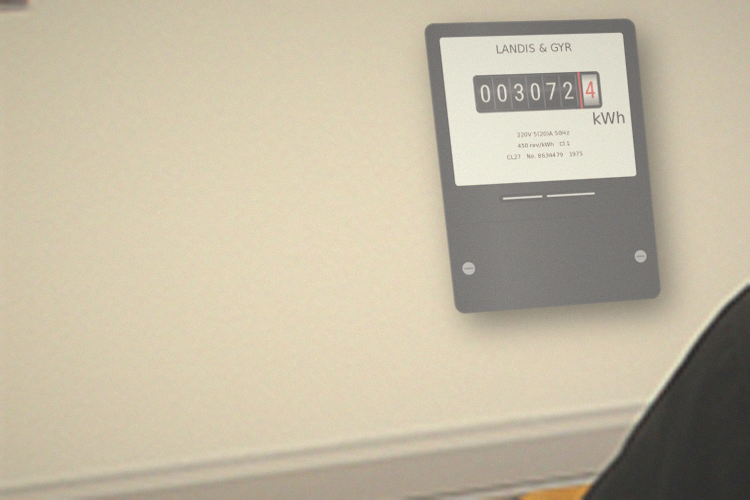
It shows kWh 3072.4
